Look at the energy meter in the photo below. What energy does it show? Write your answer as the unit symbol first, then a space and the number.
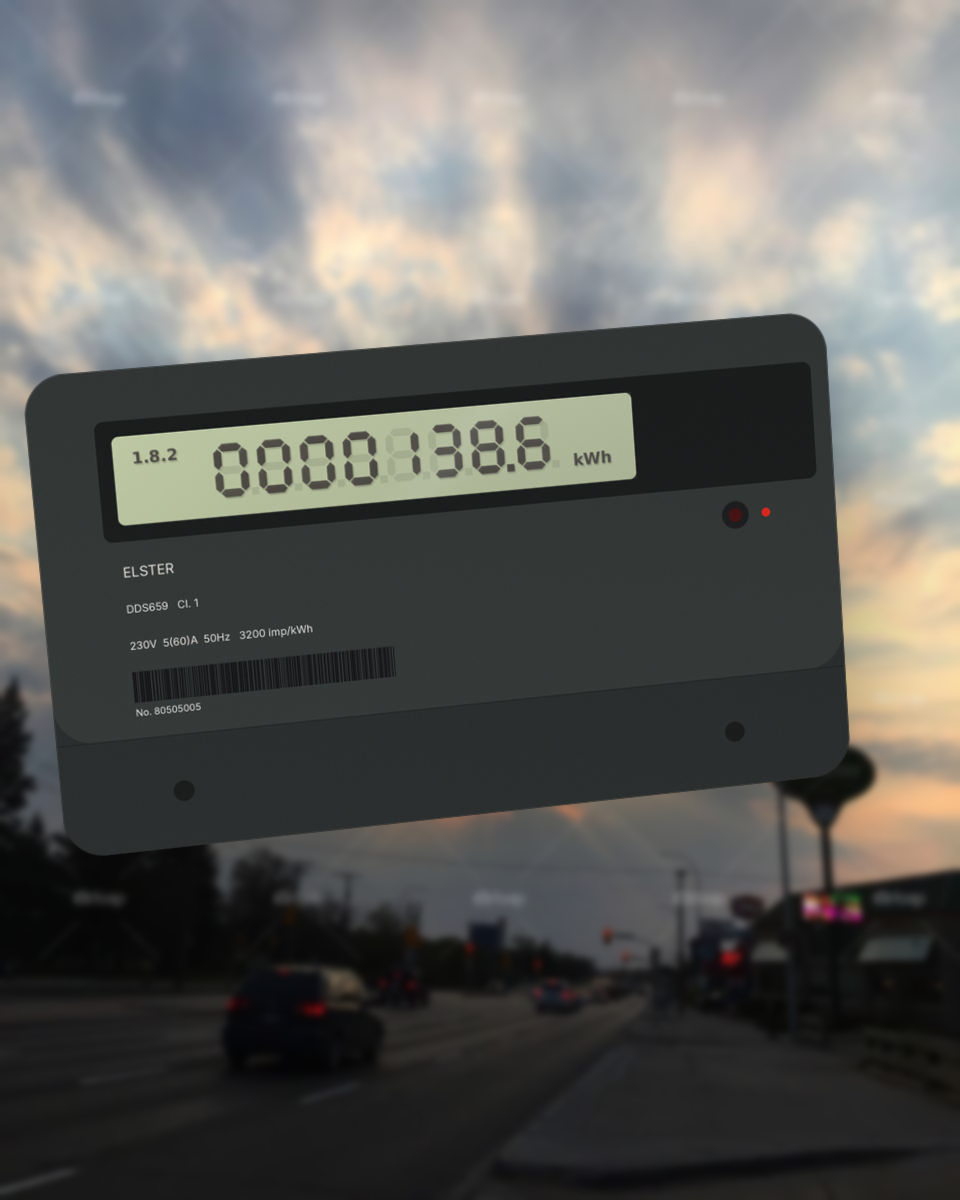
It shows kWh 138.6
